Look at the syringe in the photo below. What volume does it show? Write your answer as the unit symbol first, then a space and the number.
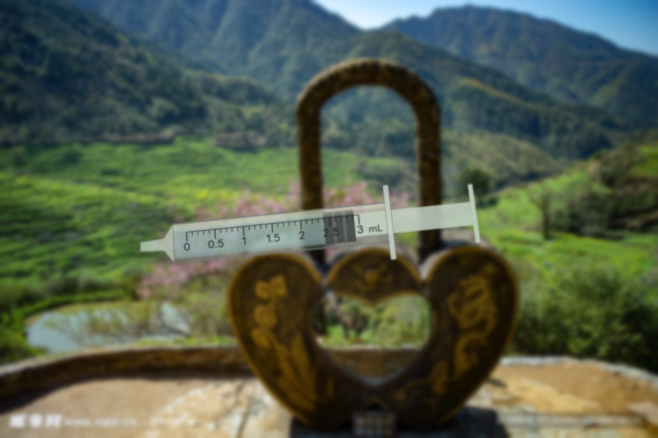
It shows mL 2.4
